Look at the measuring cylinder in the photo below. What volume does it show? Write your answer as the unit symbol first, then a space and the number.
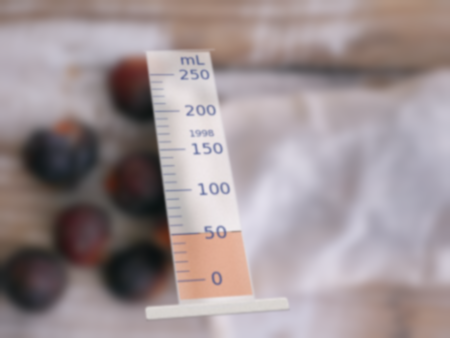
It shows mL 50
